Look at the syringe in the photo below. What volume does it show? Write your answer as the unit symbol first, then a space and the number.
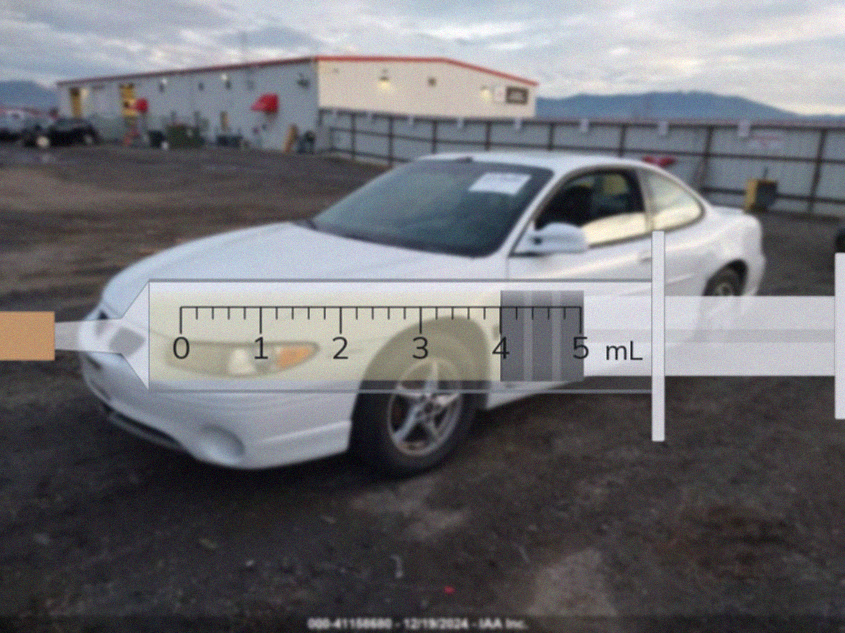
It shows mL 4
